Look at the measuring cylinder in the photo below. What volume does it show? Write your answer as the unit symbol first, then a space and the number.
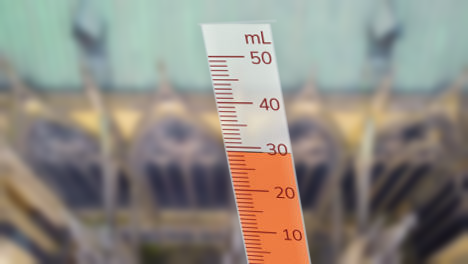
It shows mL 29
